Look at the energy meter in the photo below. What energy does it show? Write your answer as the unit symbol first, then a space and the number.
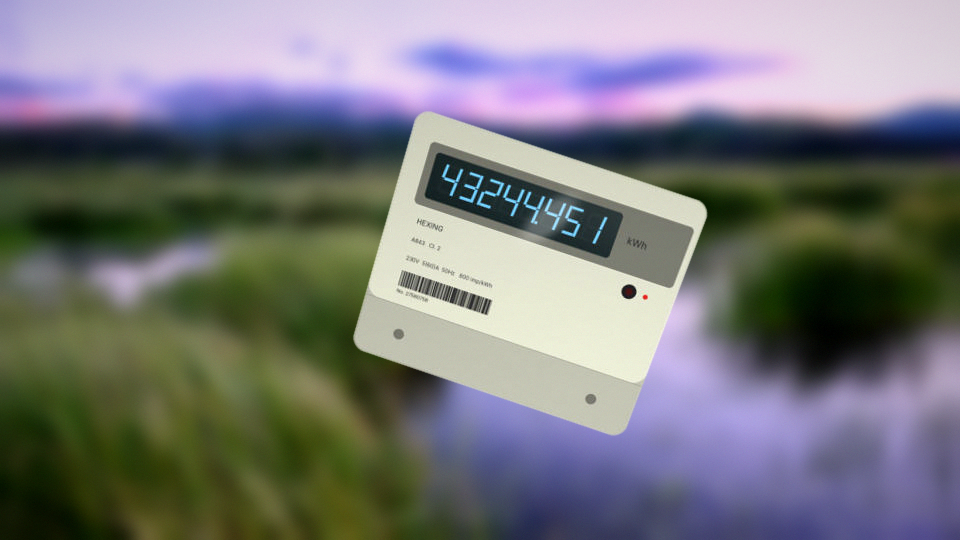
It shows kWh 43244.451
